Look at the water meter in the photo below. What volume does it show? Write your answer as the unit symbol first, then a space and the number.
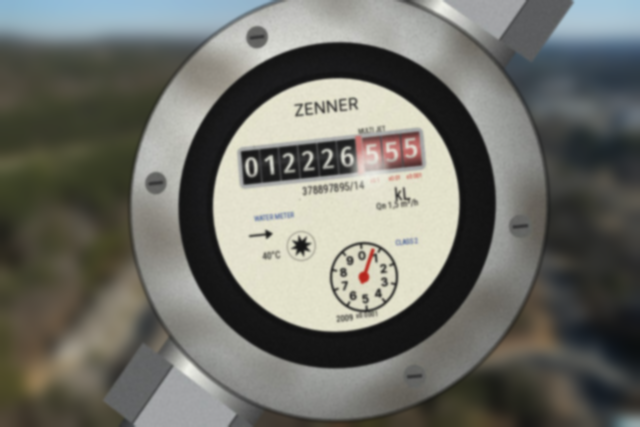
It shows kL 12226.5550
